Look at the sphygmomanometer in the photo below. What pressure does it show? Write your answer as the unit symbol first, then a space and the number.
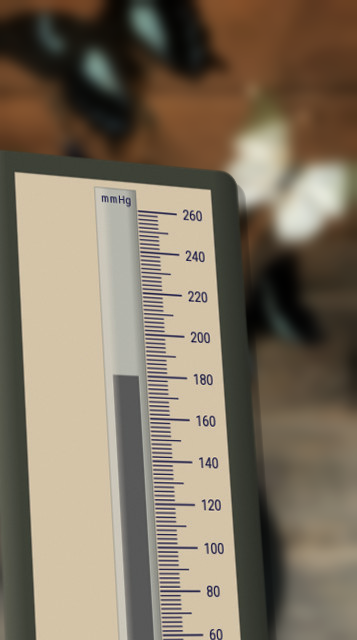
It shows mmHg 180
